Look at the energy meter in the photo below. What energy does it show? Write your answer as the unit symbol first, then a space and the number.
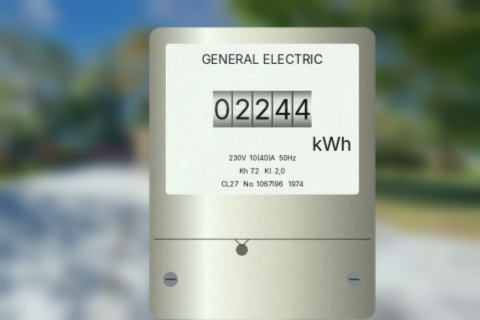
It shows kWh 2244
